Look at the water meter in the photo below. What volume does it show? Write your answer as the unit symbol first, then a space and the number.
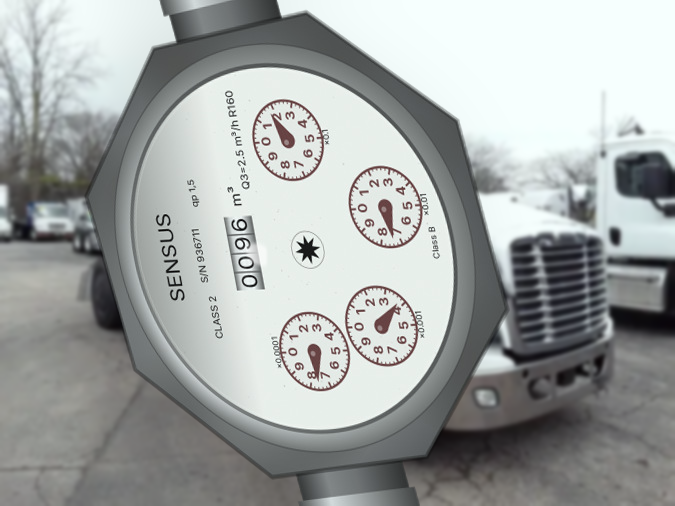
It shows m³ 96.1737
